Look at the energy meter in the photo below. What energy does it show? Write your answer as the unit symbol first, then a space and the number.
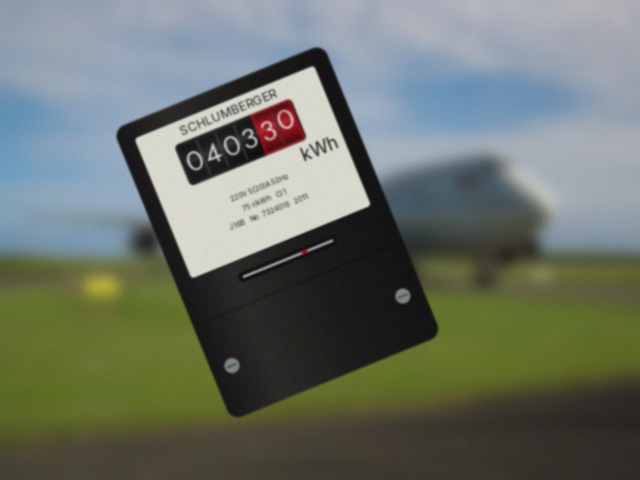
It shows kWh 403.30
